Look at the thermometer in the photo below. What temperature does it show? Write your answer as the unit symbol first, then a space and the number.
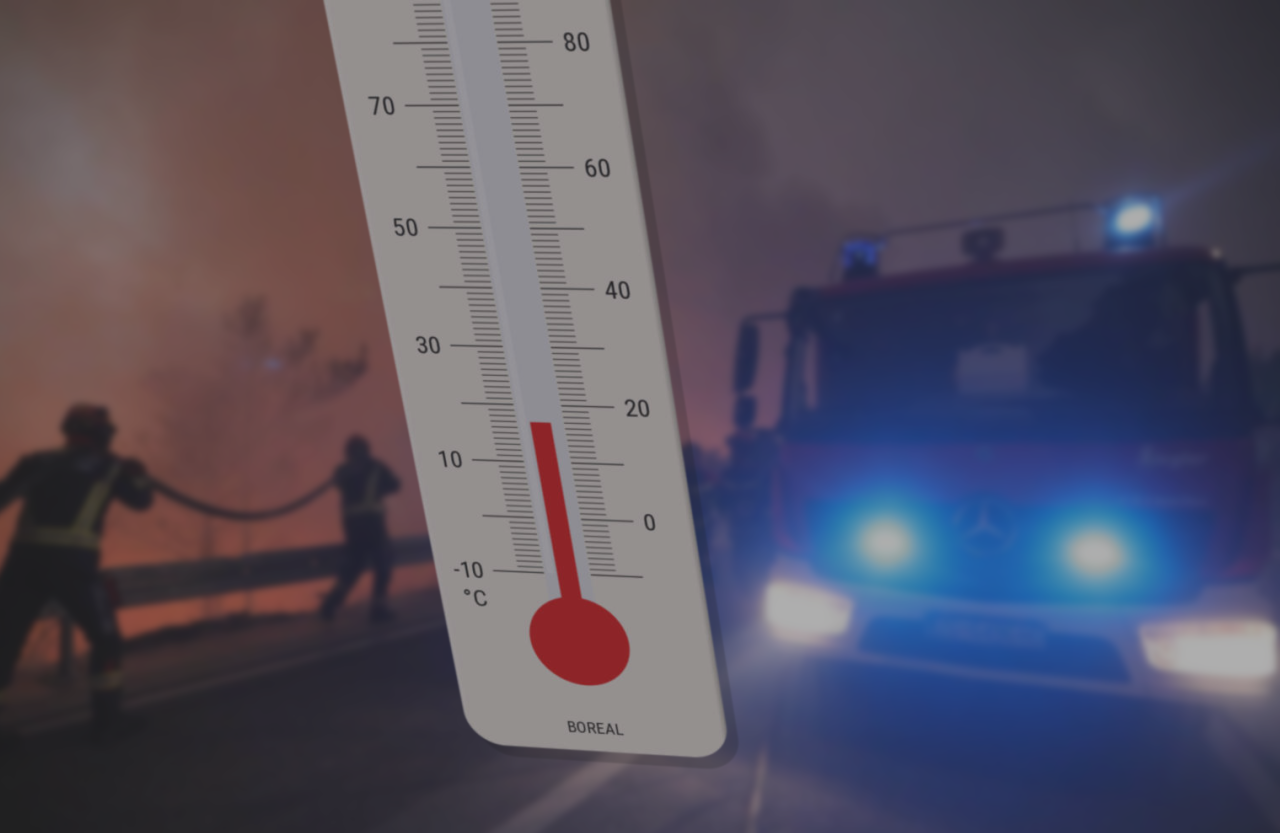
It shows °C 17
